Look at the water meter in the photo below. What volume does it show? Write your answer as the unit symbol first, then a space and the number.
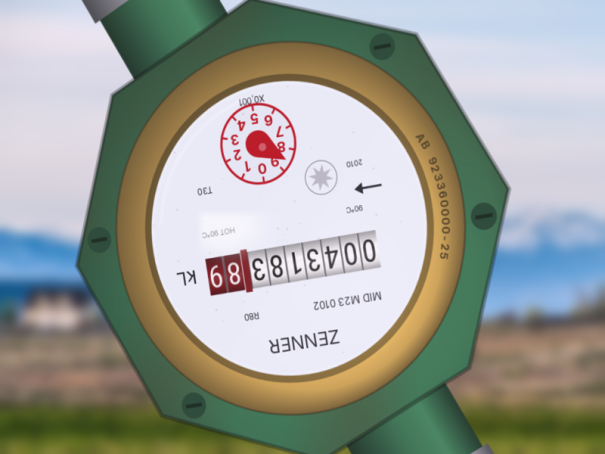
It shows kL 43183.898
